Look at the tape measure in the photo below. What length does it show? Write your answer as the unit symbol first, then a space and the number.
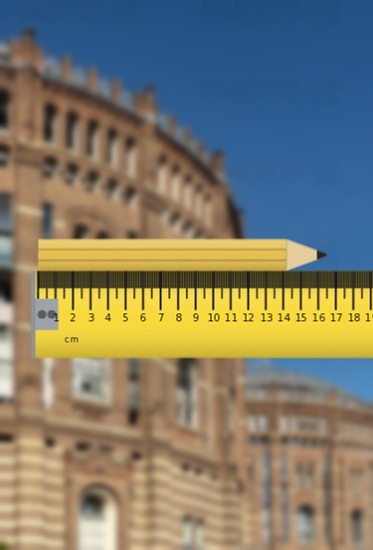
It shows cm 16.5
